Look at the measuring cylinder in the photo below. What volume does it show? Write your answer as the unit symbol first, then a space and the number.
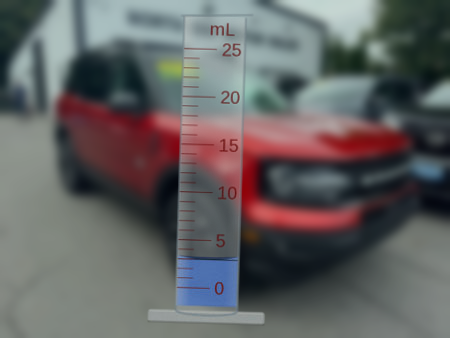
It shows mL 3
